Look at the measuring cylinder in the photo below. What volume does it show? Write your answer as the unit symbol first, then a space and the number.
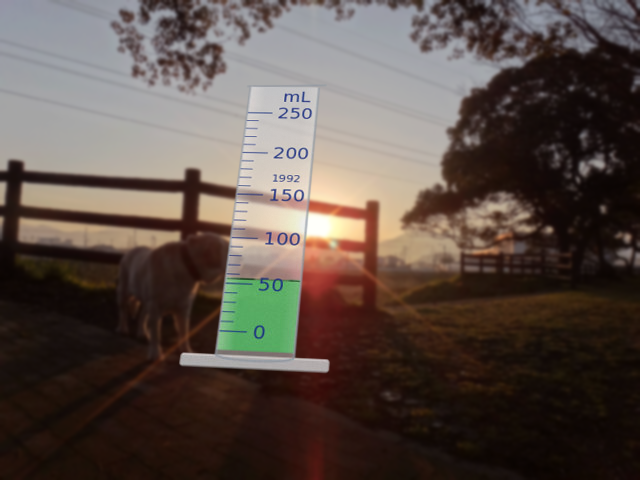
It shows mL 55
